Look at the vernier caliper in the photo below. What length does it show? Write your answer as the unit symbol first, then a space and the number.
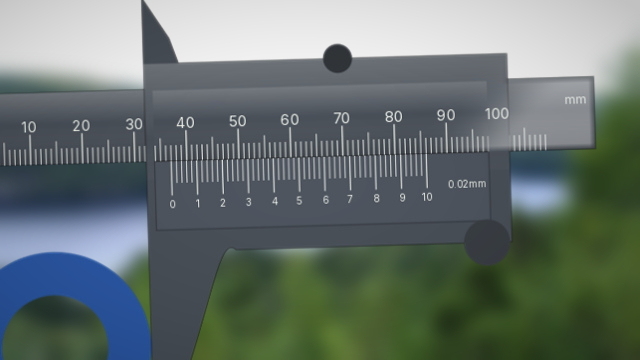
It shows mm 37.0
